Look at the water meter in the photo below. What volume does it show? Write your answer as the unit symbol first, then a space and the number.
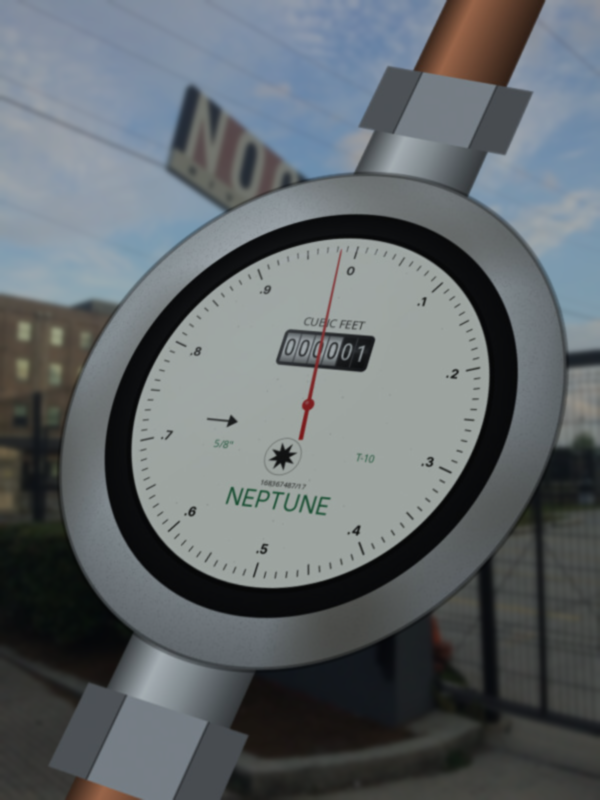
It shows ft³ 0.98
